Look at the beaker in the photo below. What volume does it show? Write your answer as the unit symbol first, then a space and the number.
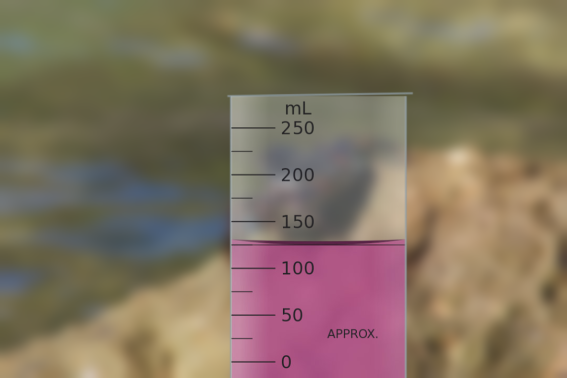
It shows mL 125
